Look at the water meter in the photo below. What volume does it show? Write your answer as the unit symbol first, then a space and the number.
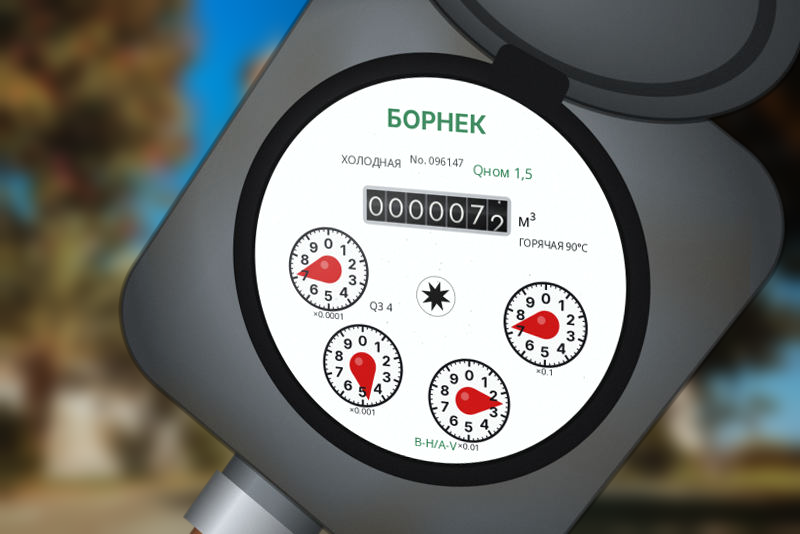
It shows m³ 71.7247
